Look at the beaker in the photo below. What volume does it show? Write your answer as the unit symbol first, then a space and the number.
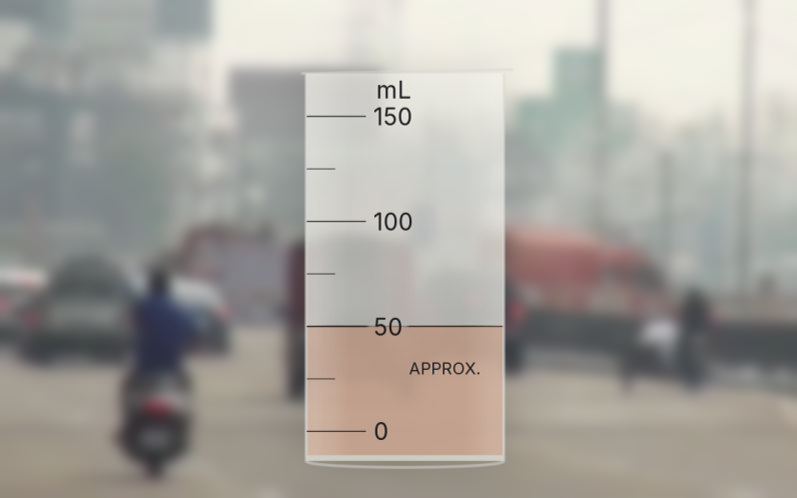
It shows mL 50
